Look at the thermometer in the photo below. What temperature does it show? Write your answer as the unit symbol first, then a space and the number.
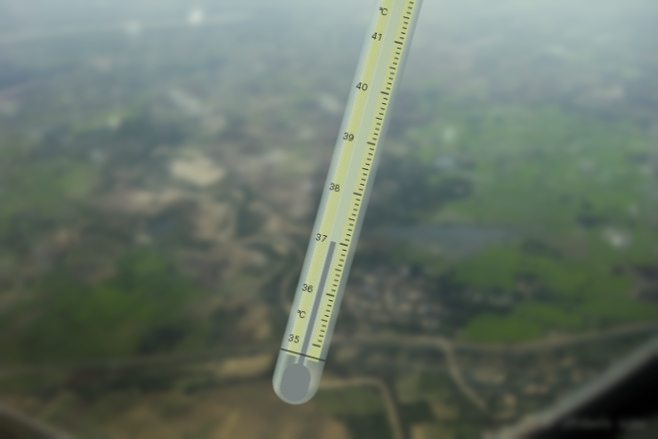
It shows °C 37
